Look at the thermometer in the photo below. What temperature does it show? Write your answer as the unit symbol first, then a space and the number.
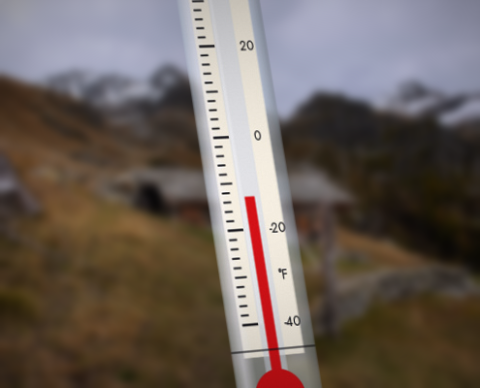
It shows °F -13
